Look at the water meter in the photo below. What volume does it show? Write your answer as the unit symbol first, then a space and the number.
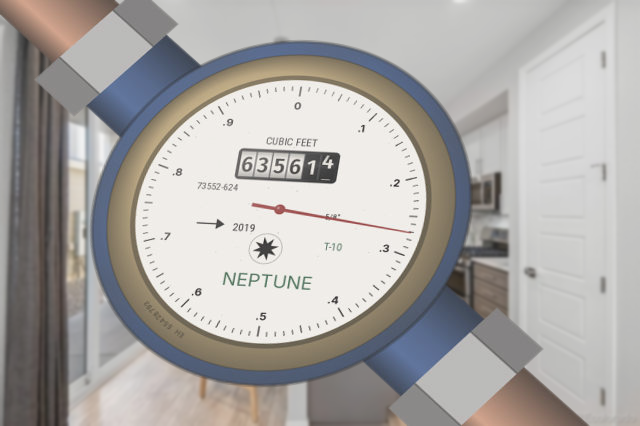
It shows ft³ 635614.27
